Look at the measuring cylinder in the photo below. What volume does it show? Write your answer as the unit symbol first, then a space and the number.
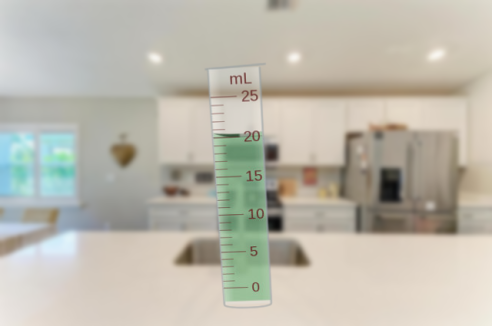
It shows mL 20
